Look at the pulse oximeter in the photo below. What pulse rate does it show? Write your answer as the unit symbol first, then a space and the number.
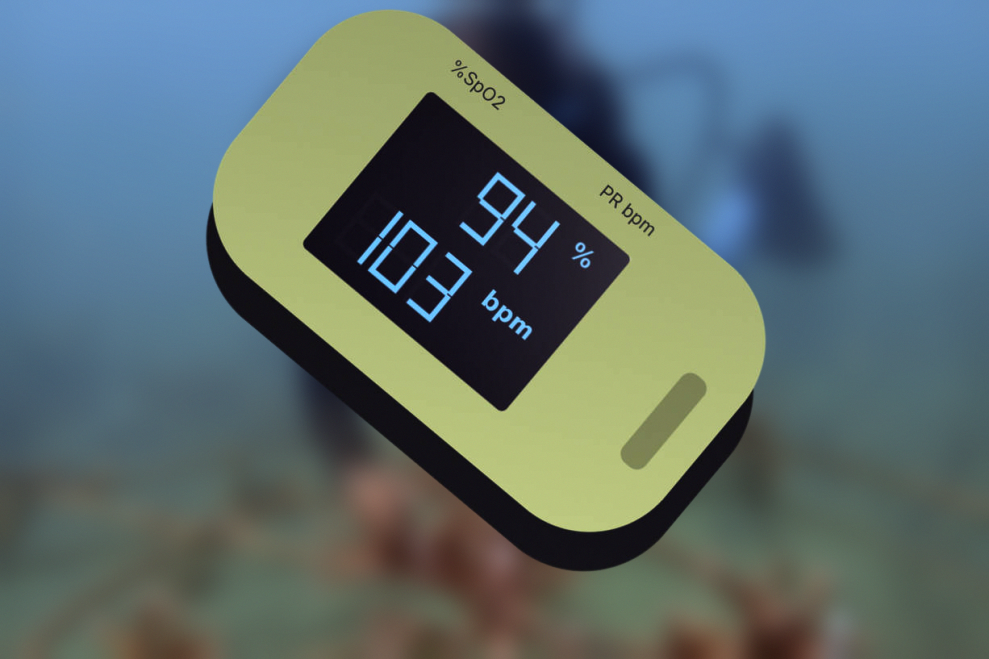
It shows bpm 103
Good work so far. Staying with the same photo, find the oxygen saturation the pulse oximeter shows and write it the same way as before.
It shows % 94
